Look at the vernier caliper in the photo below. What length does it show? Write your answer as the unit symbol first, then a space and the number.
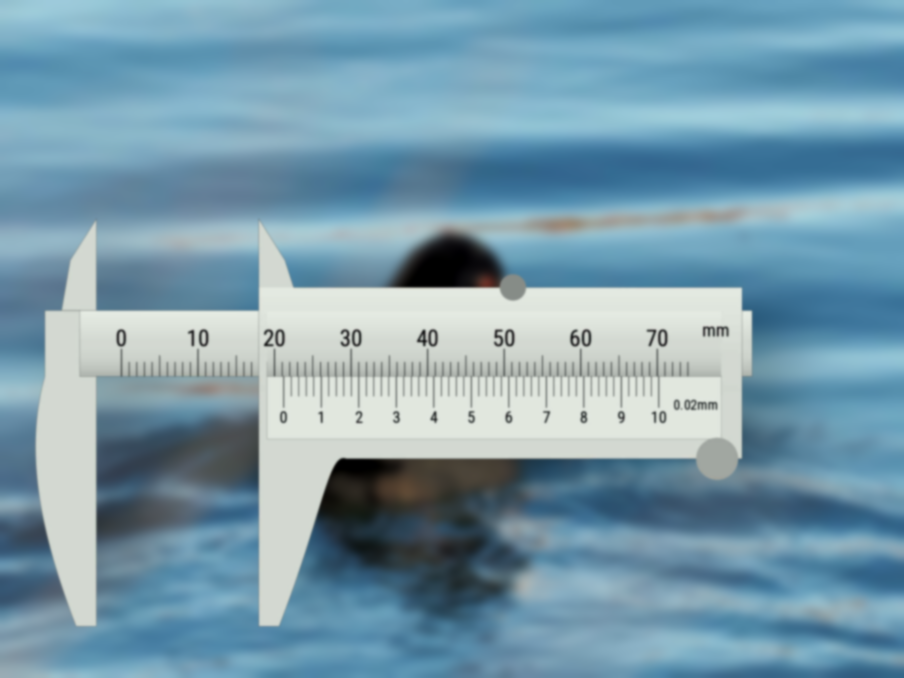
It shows mm 21.2
